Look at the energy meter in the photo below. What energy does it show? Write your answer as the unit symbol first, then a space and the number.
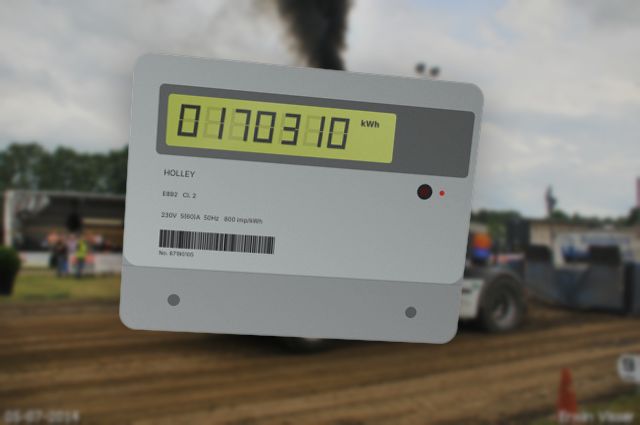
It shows kWh 170310
